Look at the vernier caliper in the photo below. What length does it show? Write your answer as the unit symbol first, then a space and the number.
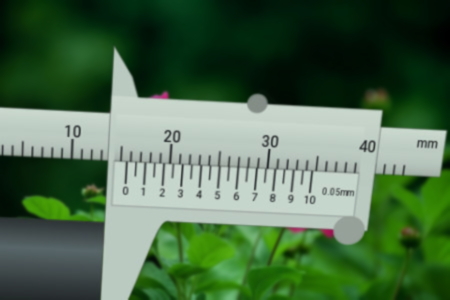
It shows mm 15.6
